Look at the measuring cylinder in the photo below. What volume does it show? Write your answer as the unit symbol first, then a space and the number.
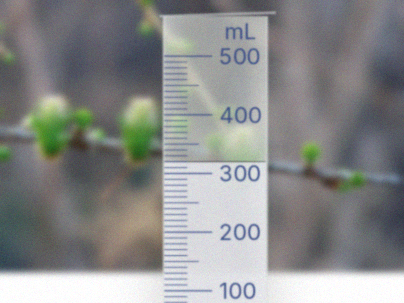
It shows mL 320
